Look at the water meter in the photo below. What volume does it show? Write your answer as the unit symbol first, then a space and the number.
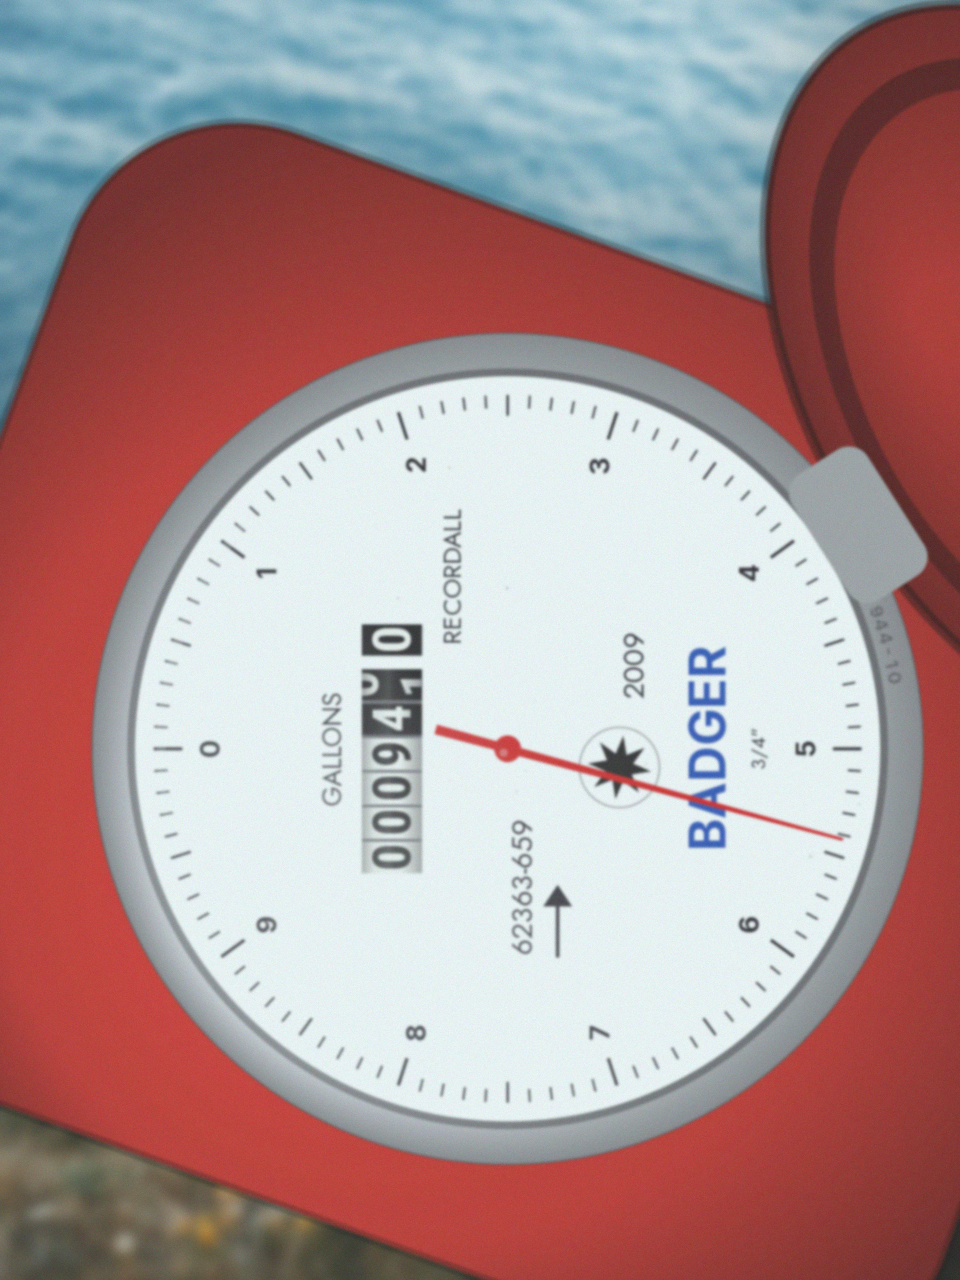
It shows gal 9405.4
